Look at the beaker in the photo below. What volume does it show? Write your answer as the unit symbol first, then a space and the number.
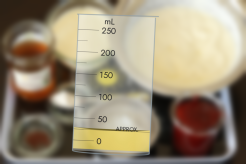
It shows mL 25
